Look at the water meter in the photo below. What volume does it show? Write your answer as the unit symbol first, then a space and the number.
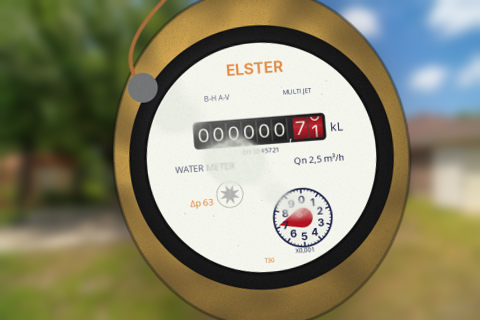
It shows kL 0.707
